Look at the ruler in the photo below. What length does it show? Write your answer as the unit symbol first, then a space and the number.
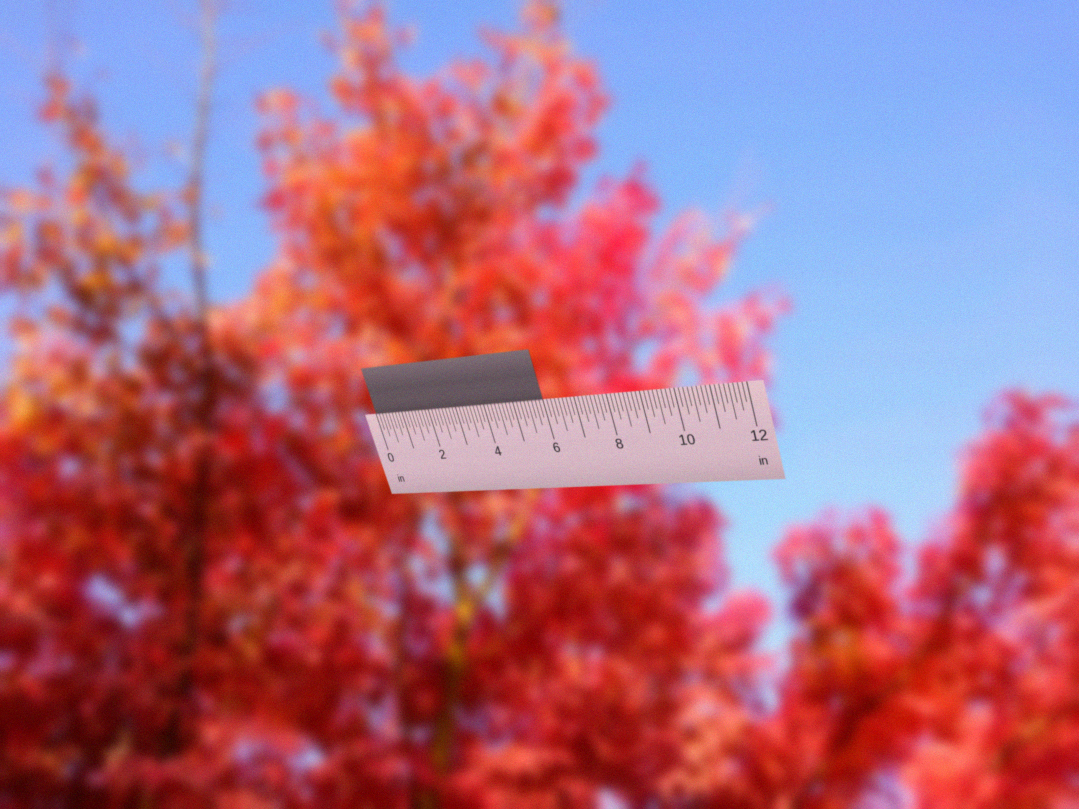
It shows in 6
